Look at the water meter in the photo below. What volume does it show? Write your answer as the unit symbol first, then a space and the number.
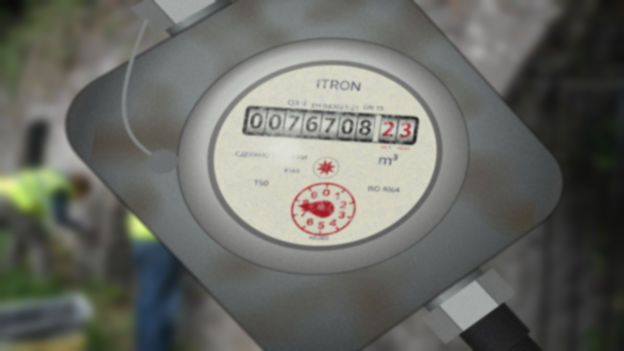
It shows m³ 76708.237
